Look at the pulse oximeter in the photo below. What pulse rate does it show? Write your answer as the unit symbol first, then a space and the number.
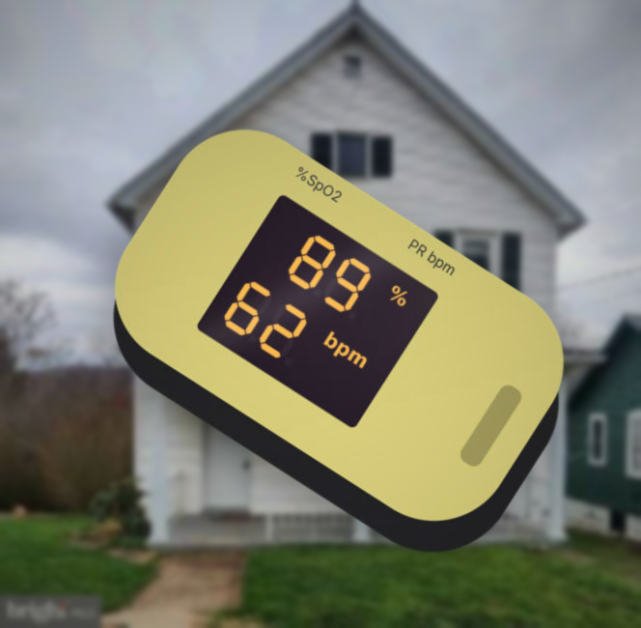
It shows bpm 62
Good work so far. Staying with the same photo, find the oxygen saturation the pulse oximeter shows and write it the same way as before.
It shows % 89
